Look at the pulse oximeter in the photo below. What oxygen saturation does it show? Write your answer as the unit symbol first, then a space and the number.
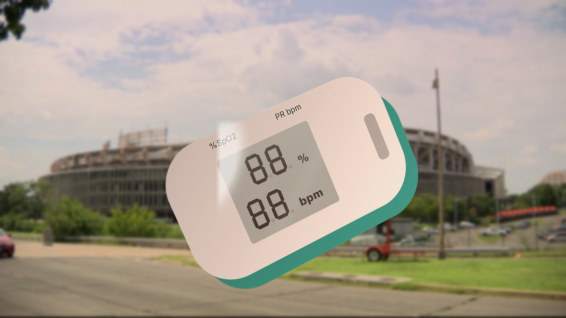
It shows % 88
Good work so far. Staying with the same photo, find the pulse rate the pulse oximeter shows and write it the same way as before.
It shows bpm 88
